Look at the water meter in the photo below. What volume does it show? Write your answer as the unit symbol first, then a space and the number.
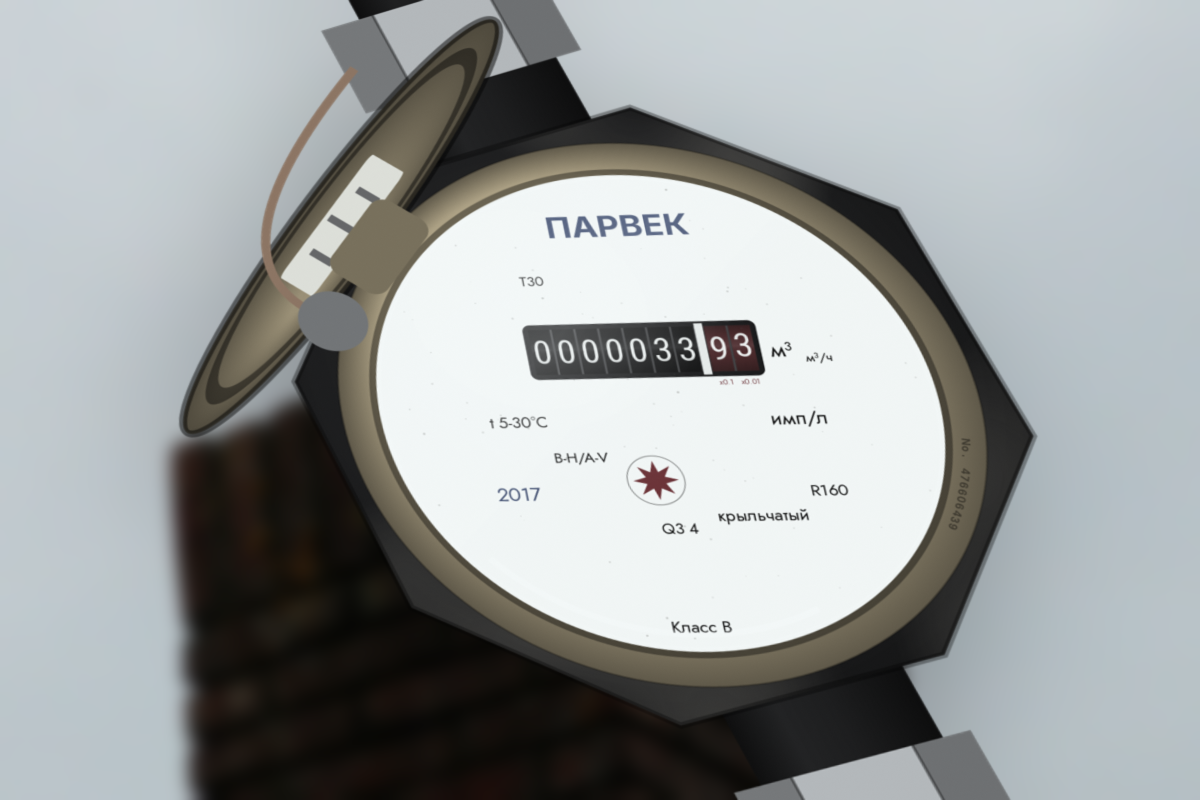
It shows m³ 33.93
